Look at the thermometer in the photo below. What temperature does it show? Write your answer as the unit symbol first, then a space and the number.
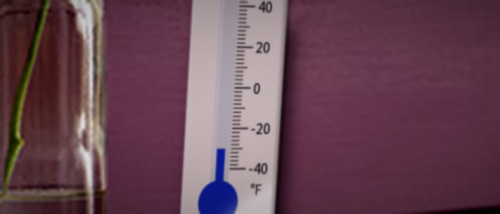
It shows °F -30
